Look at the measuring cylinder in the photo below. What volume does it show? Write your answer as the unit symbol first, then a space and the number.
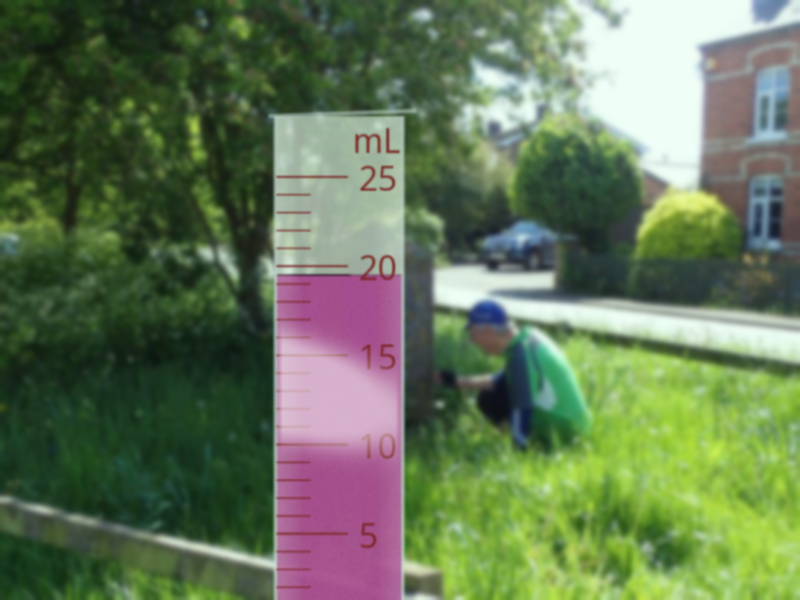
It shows mL 19.5
